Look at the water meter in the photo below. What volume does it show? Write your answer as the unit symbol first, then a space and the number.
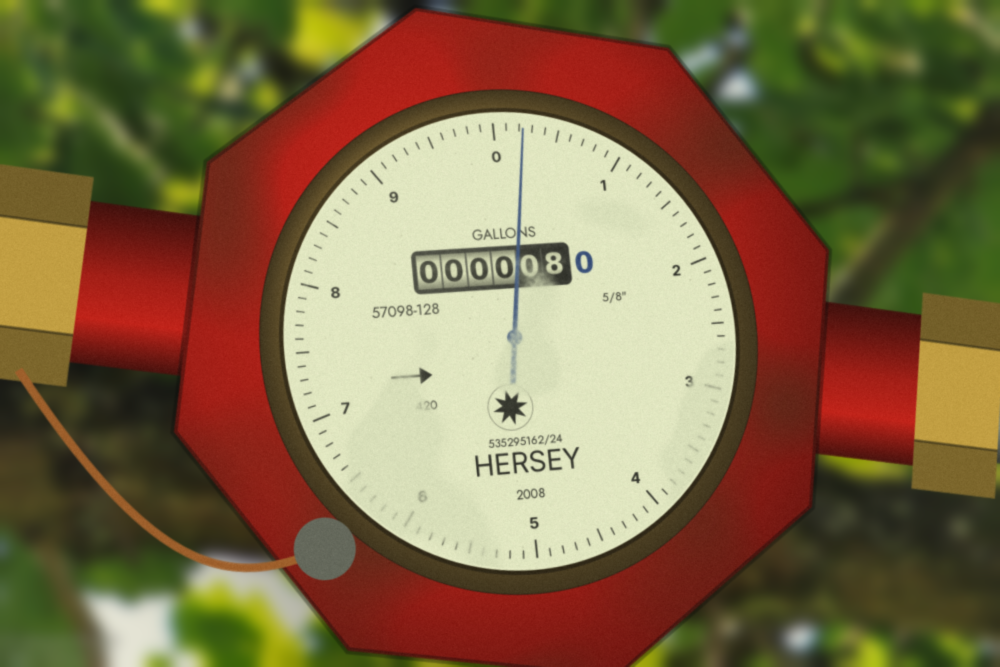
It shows gal 80.2
